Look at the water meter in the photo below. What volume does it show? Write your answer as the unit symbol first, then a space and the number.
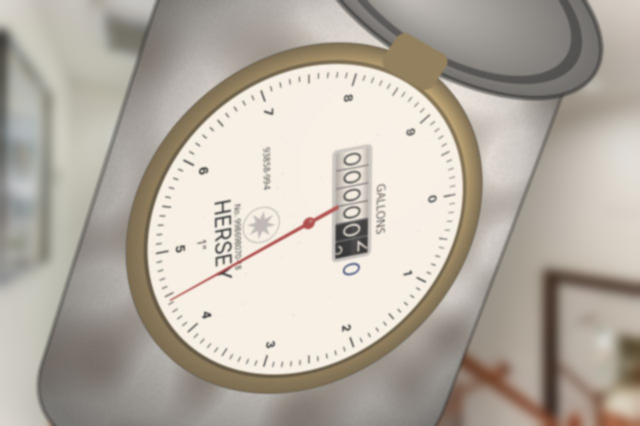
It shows gal 24.4
